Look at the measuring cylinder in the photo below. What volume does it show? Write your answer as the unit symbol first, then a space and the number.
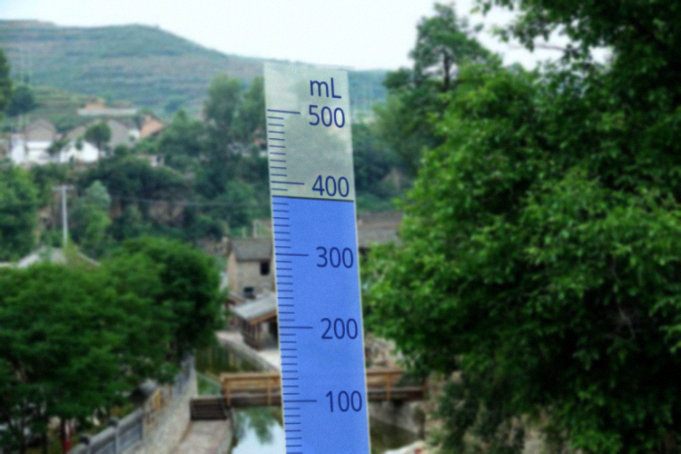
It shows mL 380
